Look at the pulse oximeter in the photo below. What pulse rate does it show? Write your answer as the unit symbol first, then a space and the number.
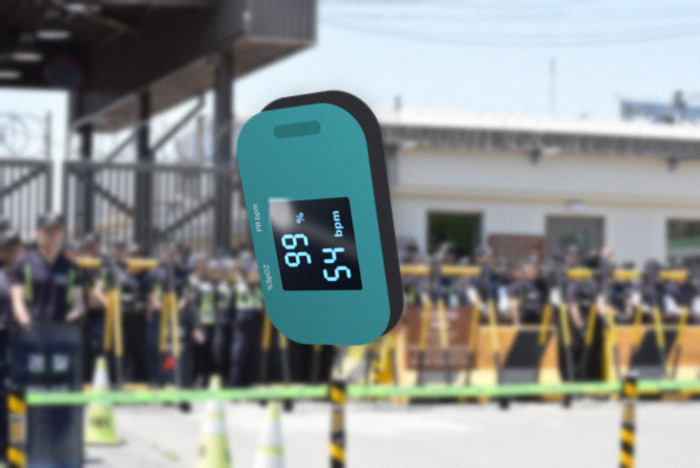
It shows bpm 54
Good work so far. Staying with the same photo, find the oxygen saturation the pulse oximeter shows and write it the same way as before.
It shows % 99
